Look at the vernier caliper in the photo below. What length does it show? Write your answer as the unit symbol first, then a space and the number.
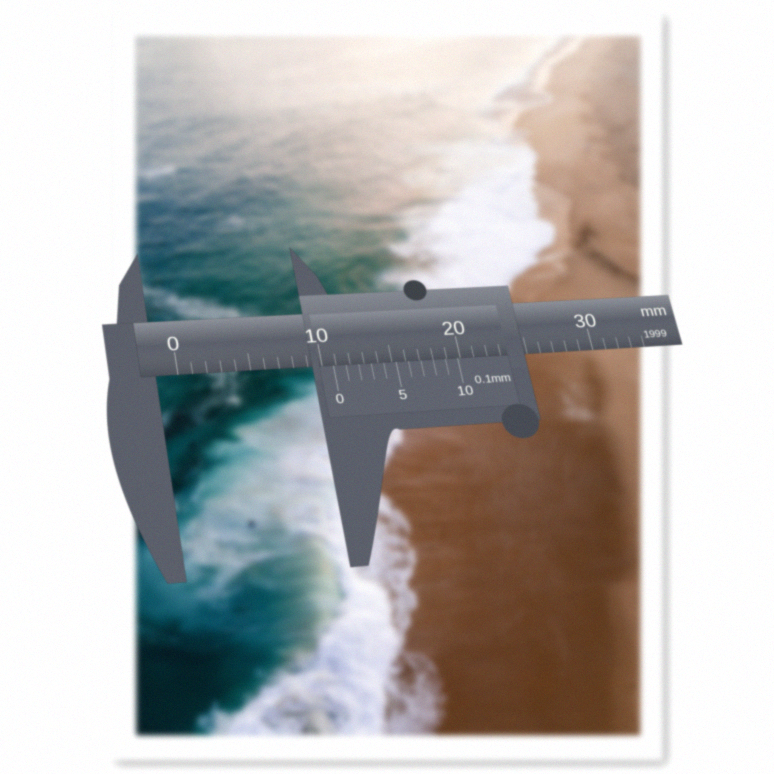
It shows mm 10.8
